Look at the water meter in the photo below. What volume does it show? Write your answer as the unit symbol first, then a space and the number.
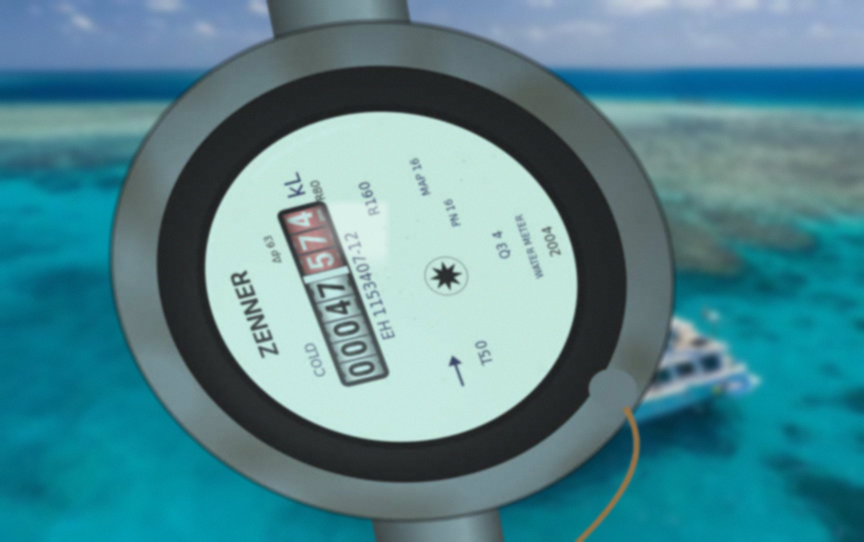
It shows kL 47.574
